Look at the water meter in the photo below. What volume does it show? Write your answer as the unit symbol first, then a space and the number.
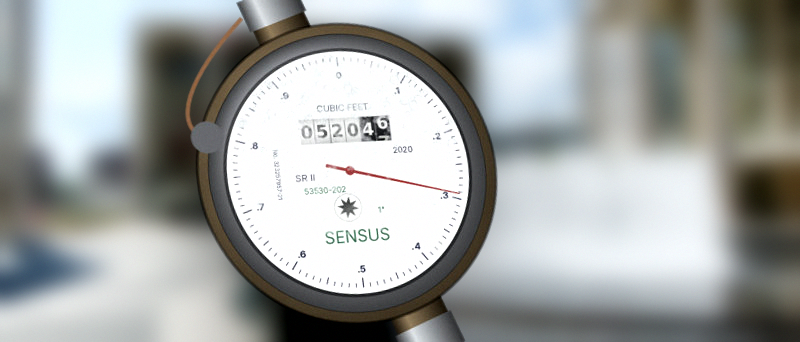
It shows ft³ 52046.29
